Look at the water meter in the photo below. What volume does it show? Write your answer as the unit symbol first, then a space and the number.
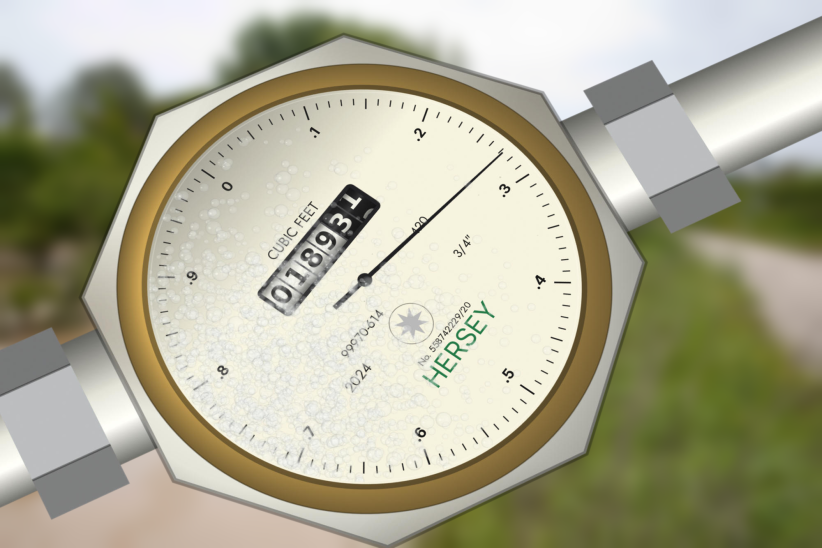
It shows ft³ 18931.27
